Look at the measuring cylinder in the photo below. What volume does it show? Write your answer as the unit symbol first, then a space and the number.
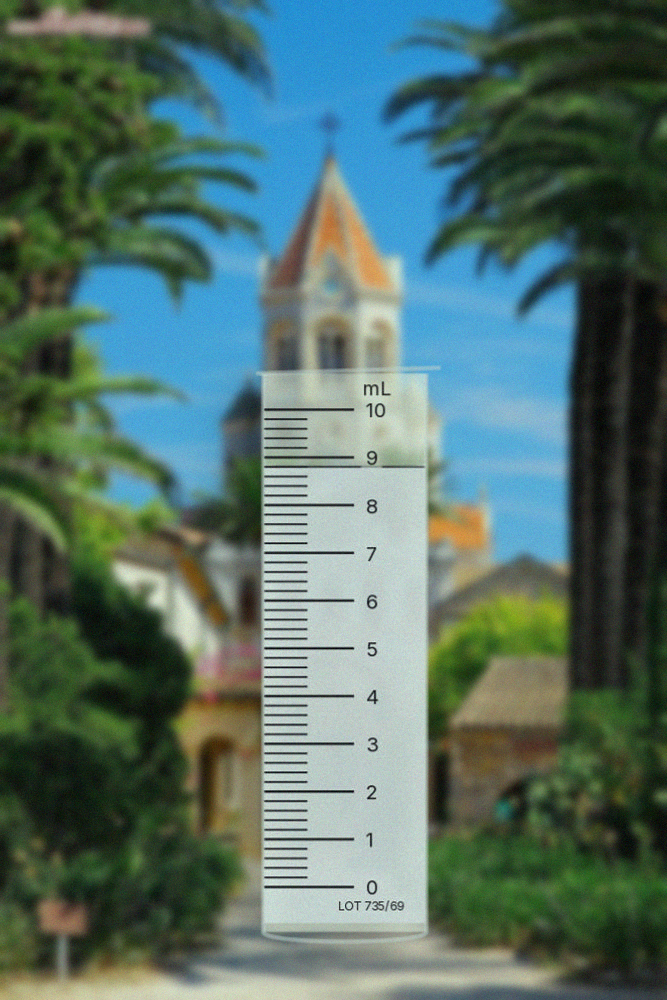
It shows mL 8.8
